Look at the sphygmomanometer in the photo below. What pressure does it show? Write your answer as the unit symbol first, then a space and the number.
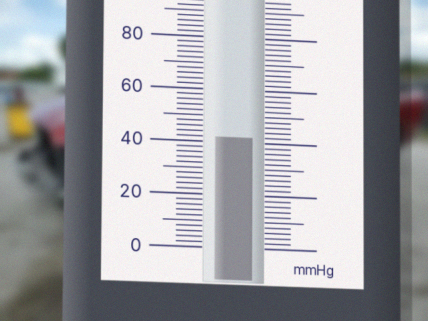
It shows mmHg 42
